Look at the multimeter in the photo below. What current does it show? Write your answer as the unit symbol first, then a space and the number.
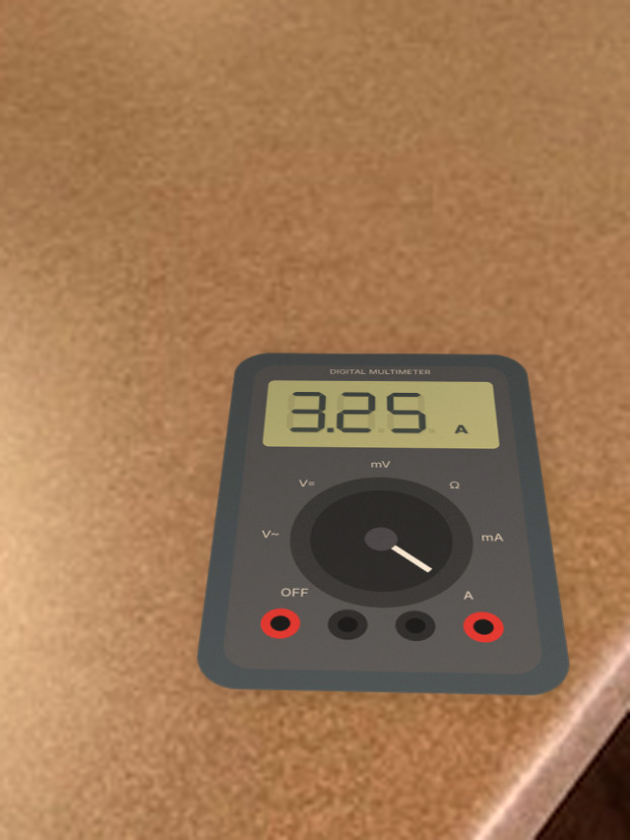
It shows A 3.25
